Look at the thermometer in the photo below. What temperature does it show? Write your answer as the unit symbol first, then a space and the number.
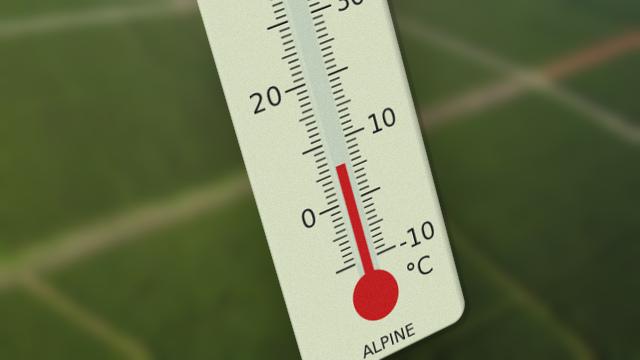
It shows °C 6
